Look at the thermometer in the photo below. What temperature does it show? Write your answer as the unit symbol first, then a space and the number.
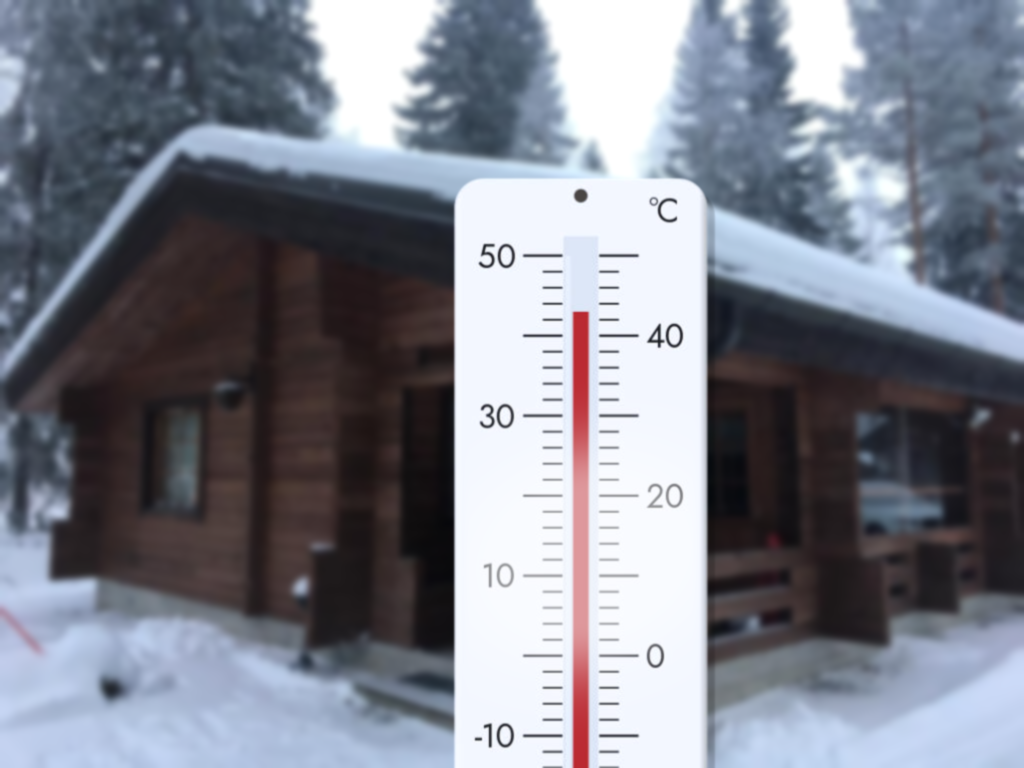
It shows °C 43
